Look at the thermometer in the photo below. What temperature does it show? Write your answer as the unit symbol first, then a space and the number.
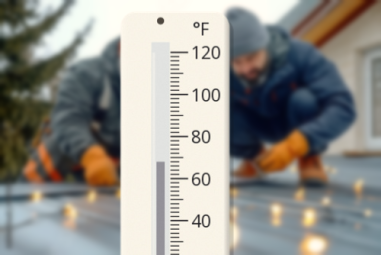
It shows °F 68
